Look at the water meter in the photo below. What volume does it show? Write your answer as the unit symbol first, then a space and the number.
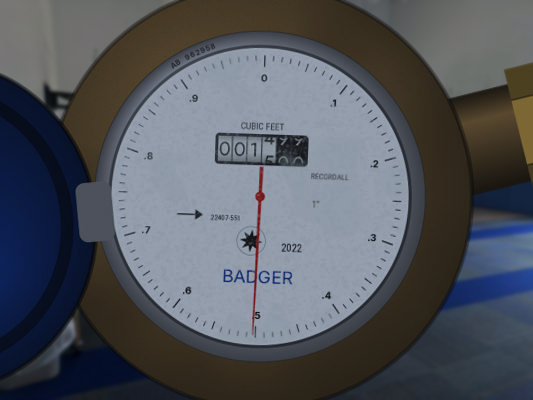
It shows ft³ 1499.50
